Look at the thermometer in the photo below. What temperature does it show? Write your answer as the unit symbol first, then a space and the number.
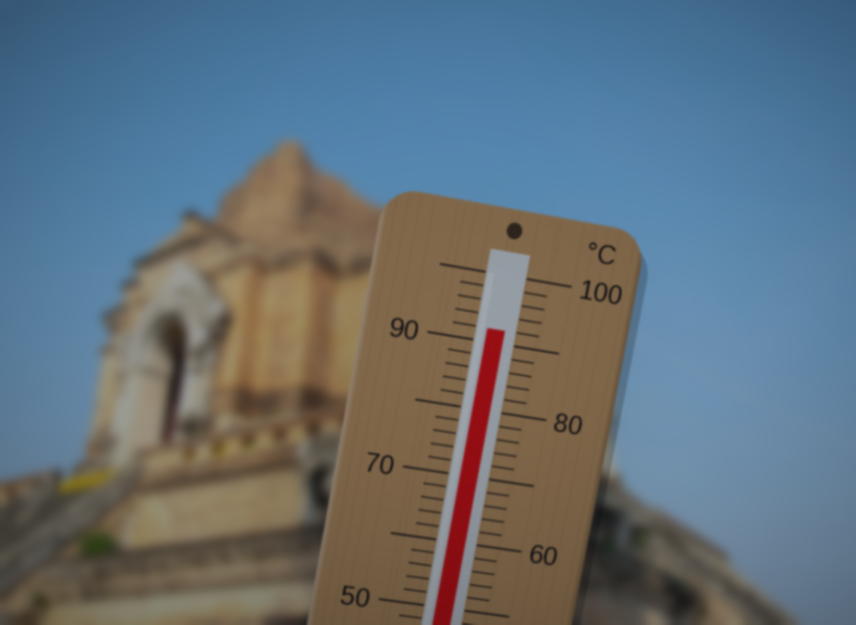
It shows °C 92
